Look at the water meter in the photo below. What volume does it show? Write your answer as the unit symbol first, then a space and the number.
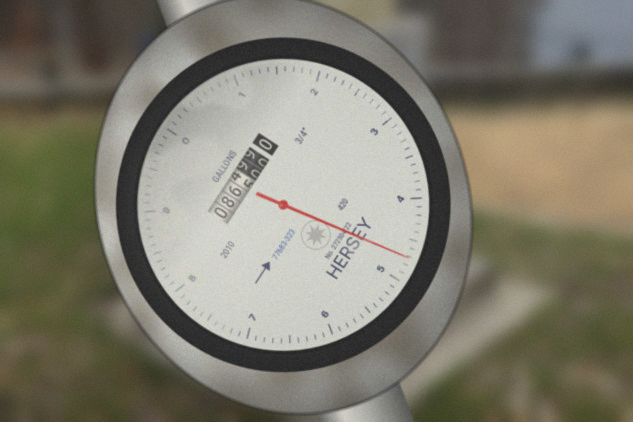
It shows gal 864994.7
